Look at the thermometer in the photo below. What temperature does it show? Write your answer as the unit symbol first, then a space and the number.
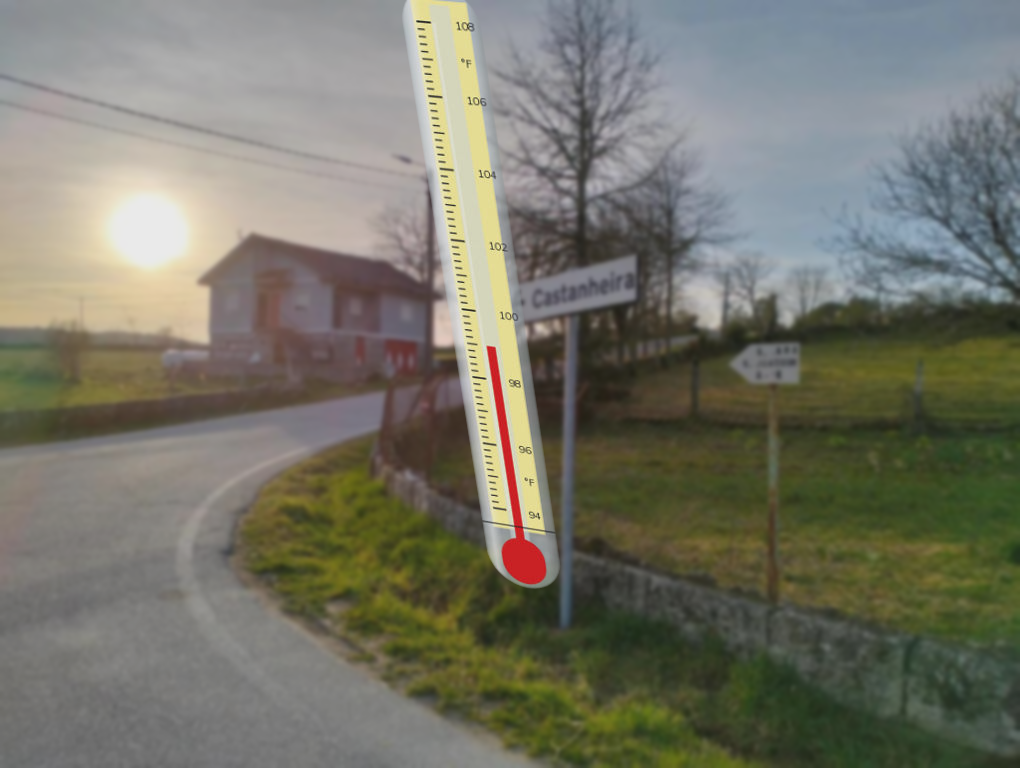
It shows °F 99
